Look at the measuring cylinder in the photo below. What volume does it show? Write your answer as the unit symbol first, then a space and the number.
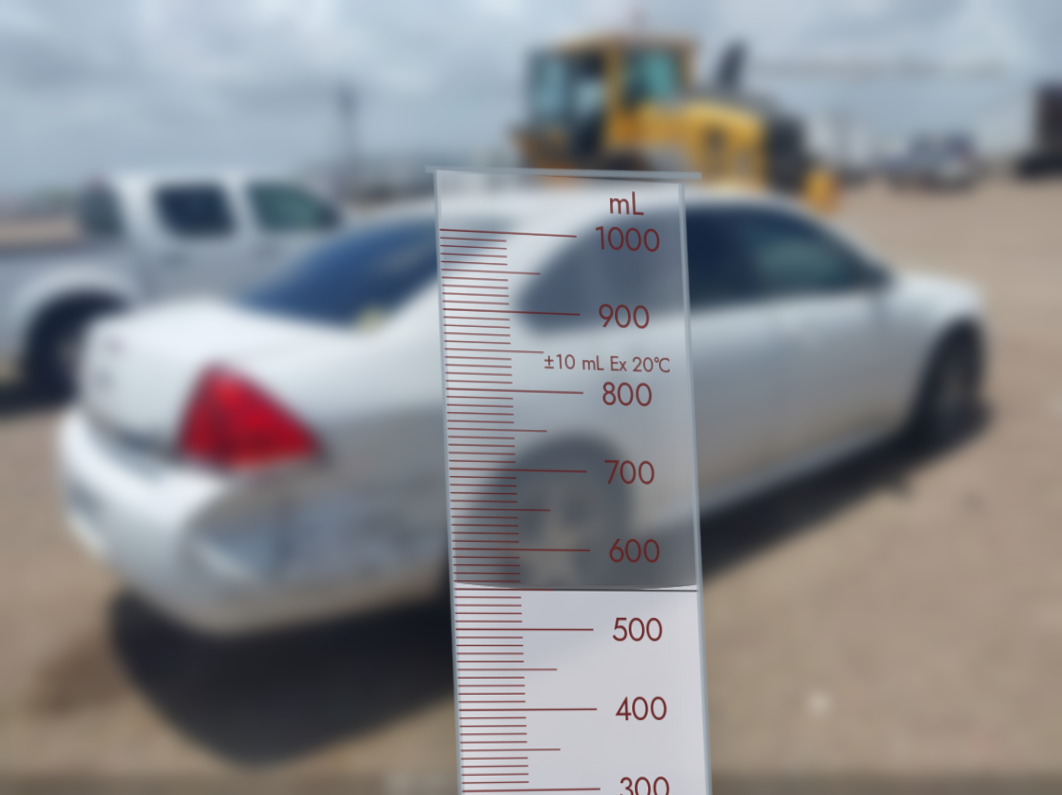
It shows mL 550
